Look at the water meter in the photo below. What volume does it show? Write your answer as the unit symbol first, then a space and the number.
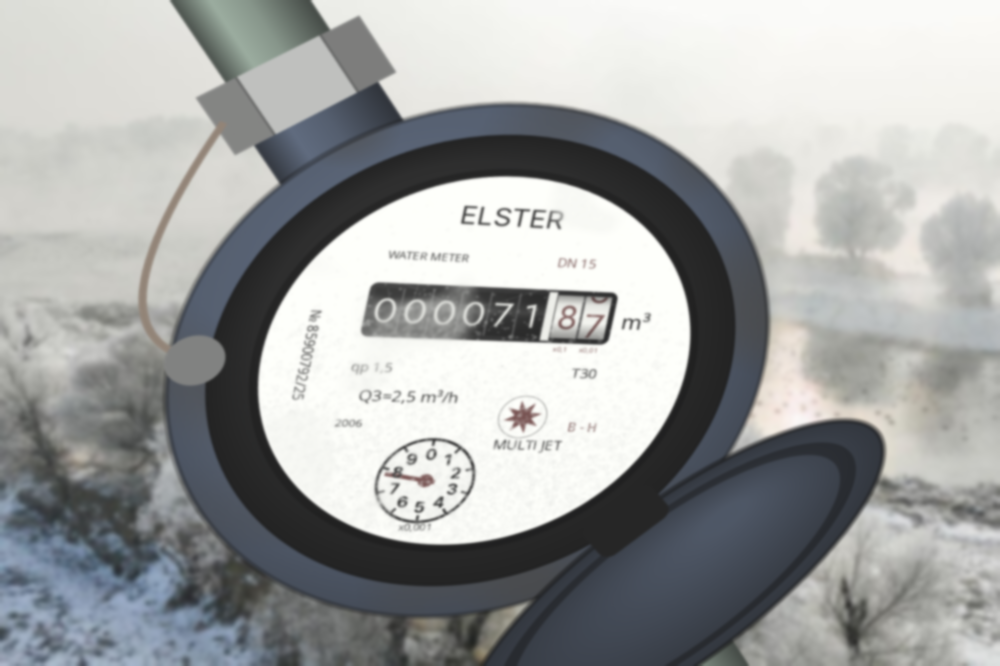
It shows m³ 71.867
